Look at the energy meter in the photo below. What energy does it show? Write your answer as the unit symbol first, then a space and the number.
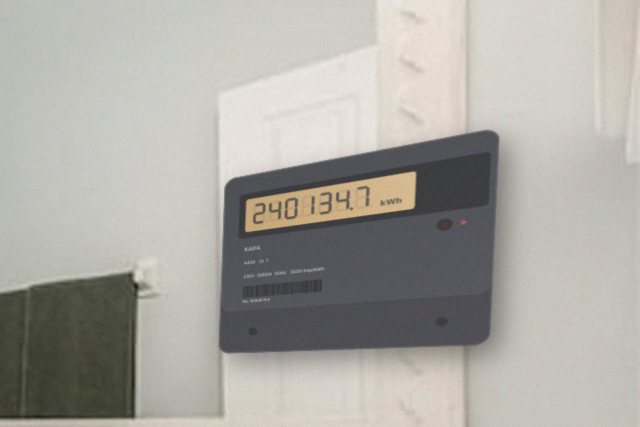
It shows kWh 240134.7
